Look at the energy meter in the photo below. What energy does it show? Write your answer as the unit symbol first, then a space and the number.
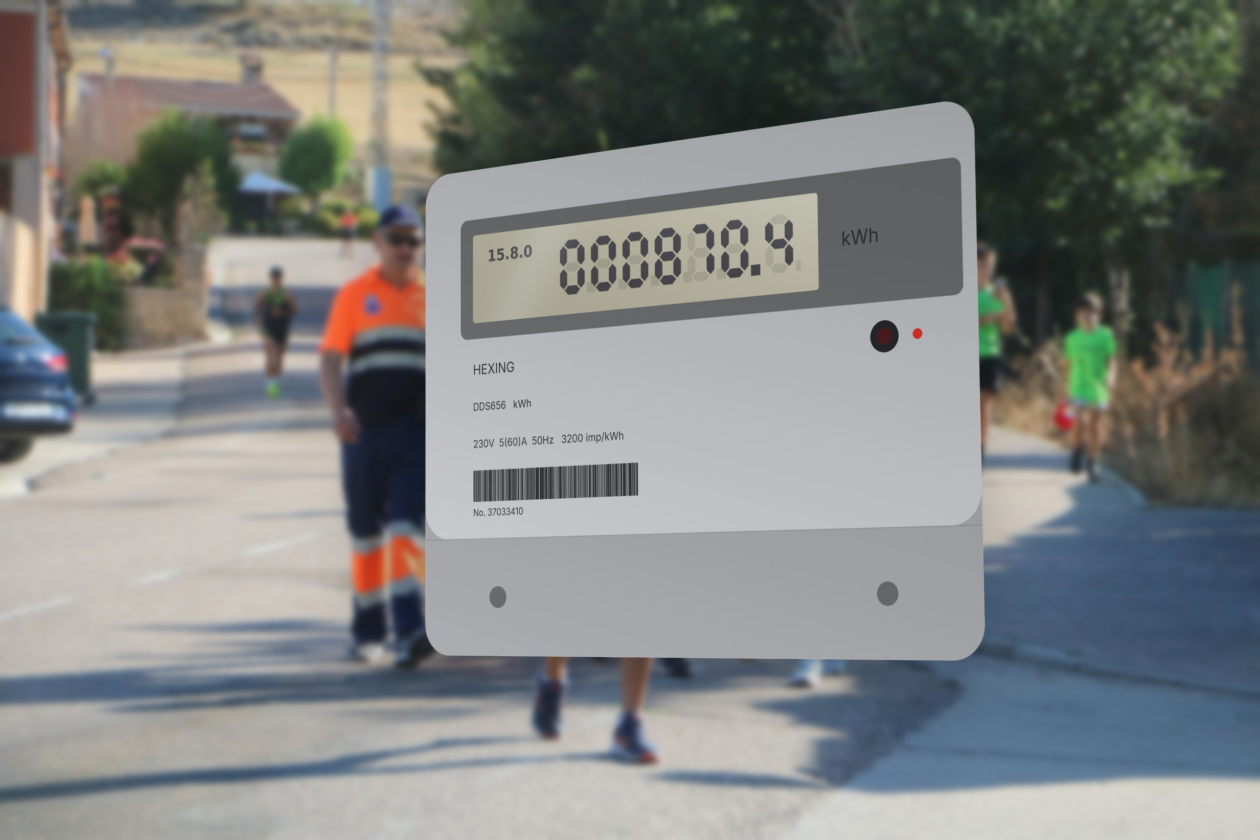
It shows kWh 870.4
